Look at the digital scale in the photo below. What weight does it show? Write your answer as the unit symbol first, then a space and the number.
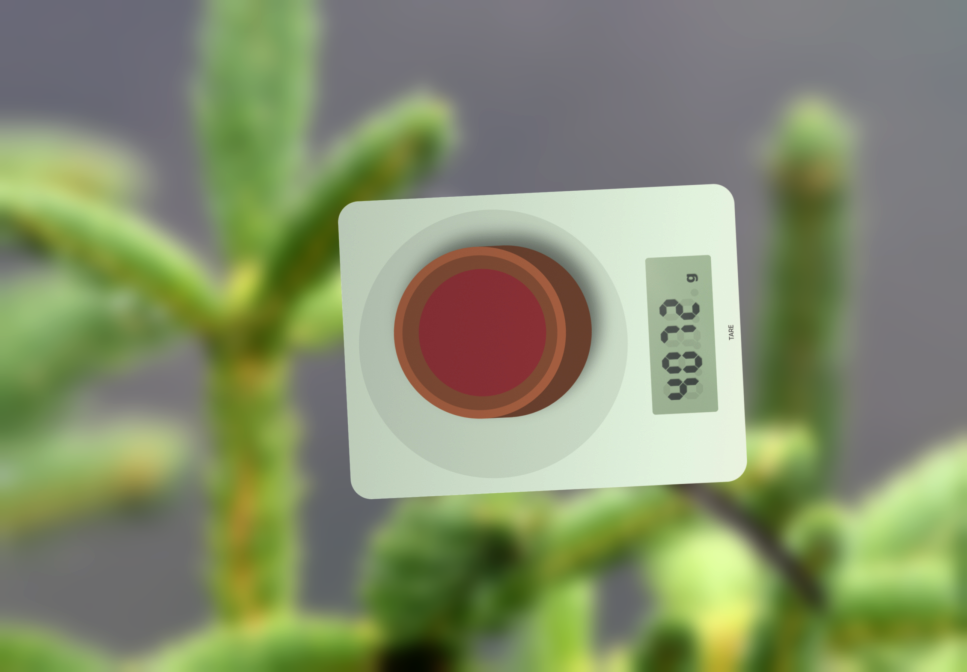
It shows g 4072
